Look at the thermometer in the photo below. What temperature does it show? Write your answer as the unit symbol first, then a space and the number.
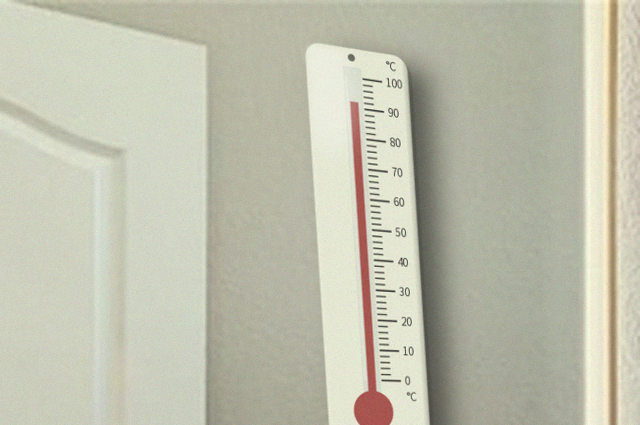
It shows °C 92
